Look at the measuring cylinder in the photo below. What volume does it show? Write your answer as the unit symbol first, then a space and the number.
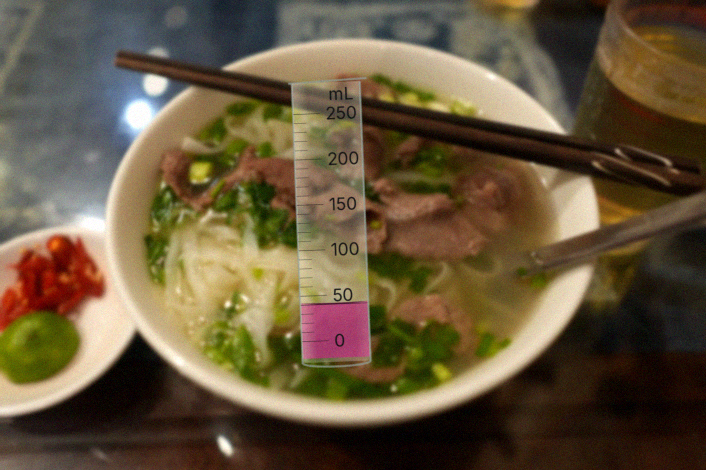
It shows mL 40
